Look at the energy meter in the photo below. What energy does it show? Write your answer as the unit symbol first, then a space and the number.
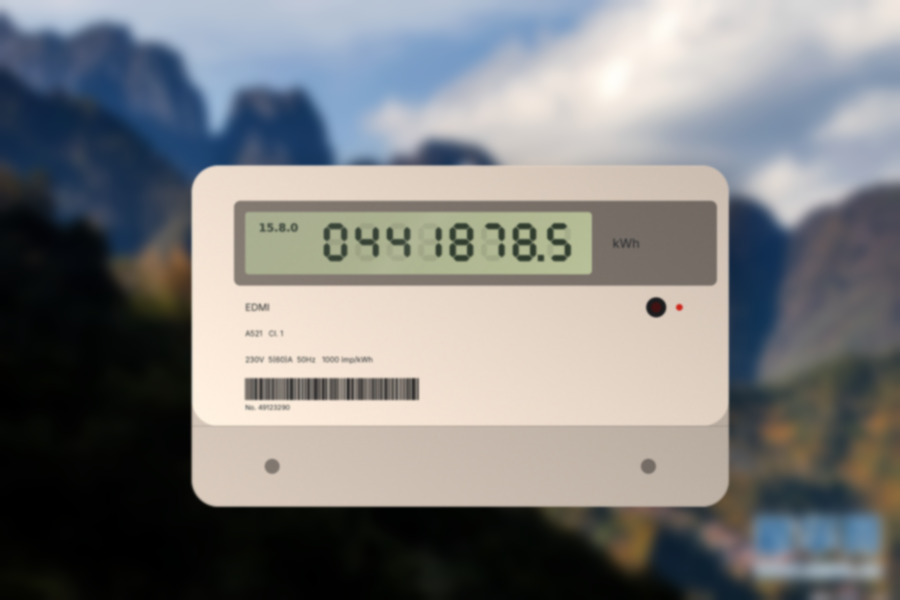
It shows kWh 441878.5
